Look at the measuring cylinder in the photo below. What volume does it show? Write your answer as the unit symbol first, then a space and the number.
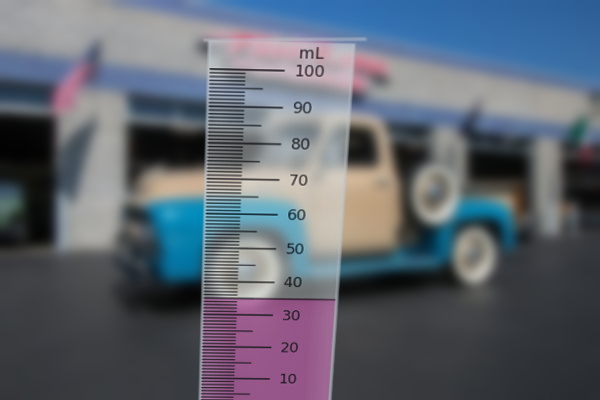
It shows mL 35
